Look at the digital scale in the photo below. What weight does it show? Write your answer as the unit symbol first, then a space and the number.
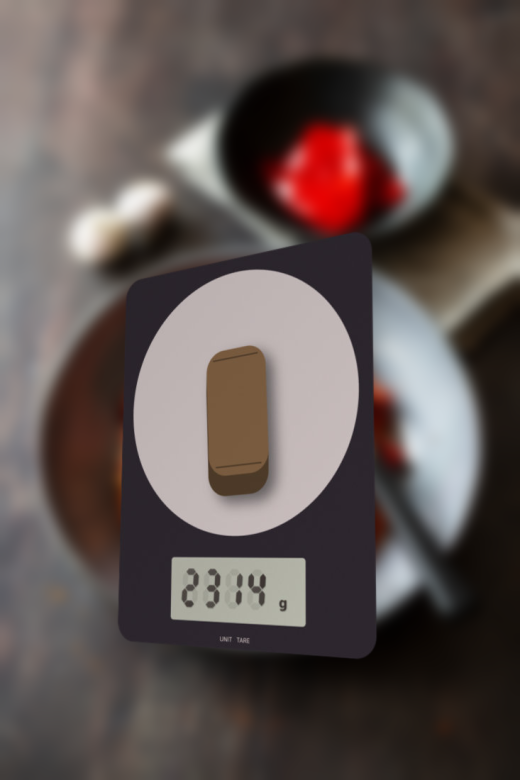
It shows g 2314
